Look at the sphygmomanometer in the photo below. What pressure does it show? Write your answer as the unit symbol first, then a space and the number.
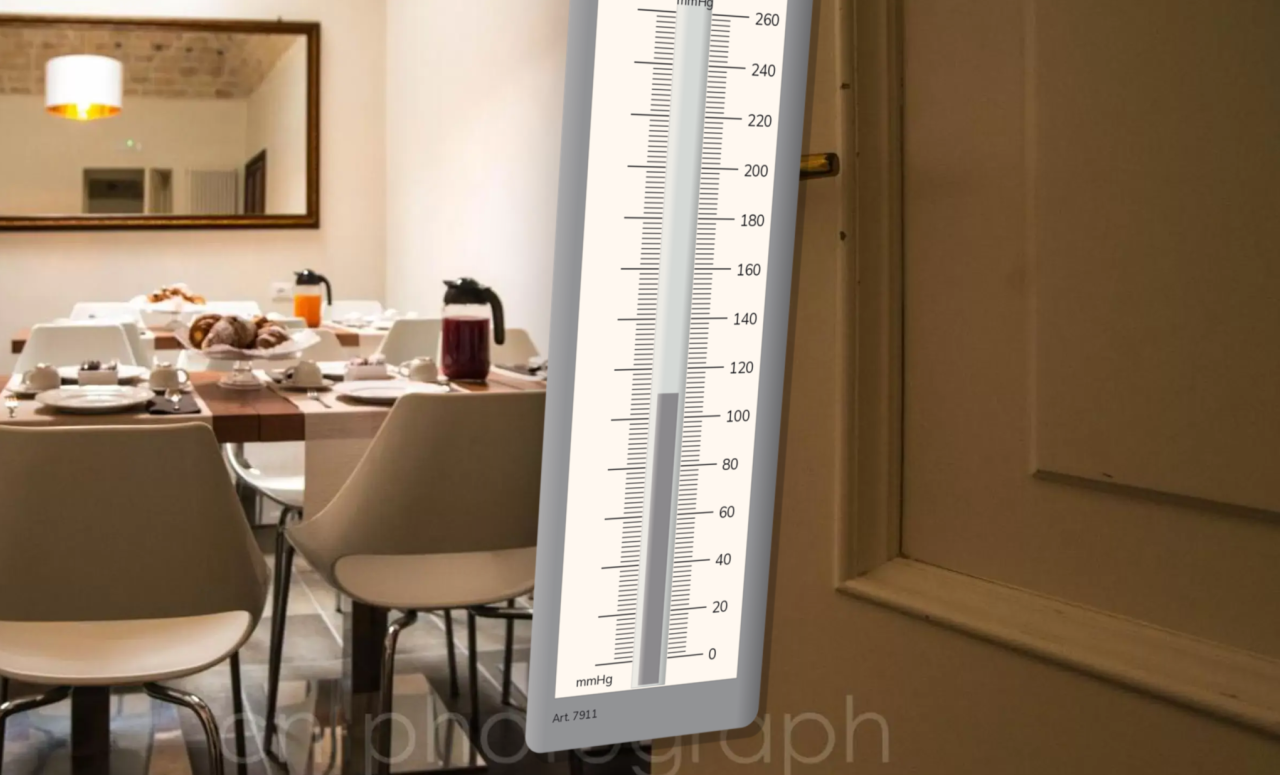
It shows mmHg 110
